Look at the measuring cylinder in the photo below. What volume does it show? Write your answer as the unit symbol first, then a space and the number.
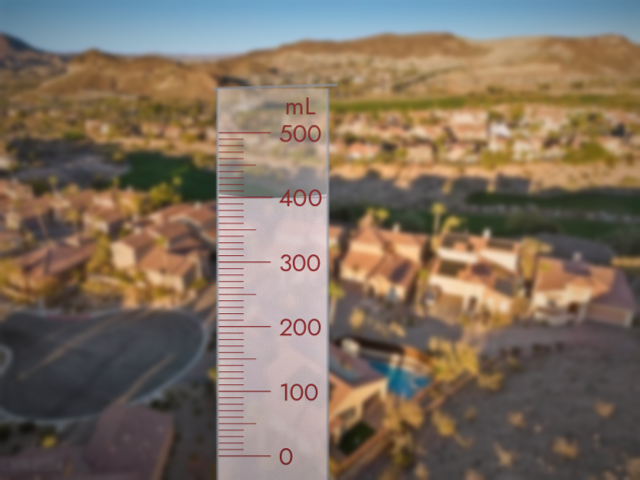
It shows mL 400
